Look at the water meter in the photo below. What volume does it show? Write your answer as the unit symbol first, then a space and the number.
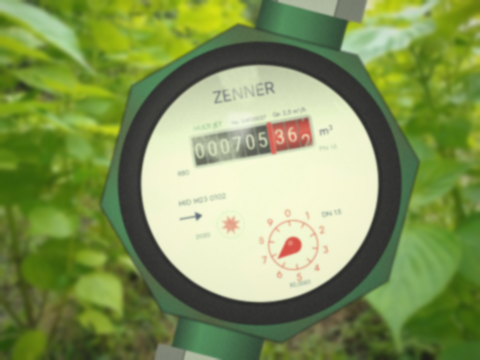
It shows m³ 705.3616
